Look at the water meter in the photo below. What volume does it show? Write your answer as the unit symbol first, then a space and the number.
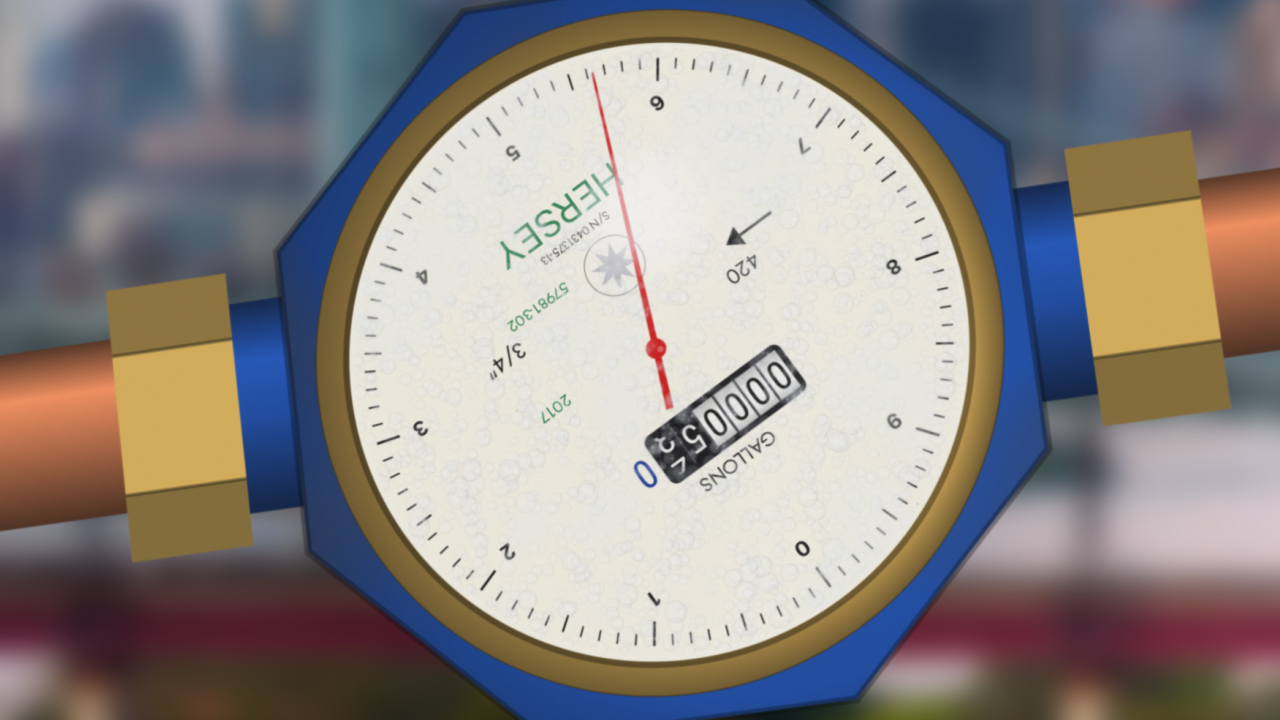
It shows gal 525.6
